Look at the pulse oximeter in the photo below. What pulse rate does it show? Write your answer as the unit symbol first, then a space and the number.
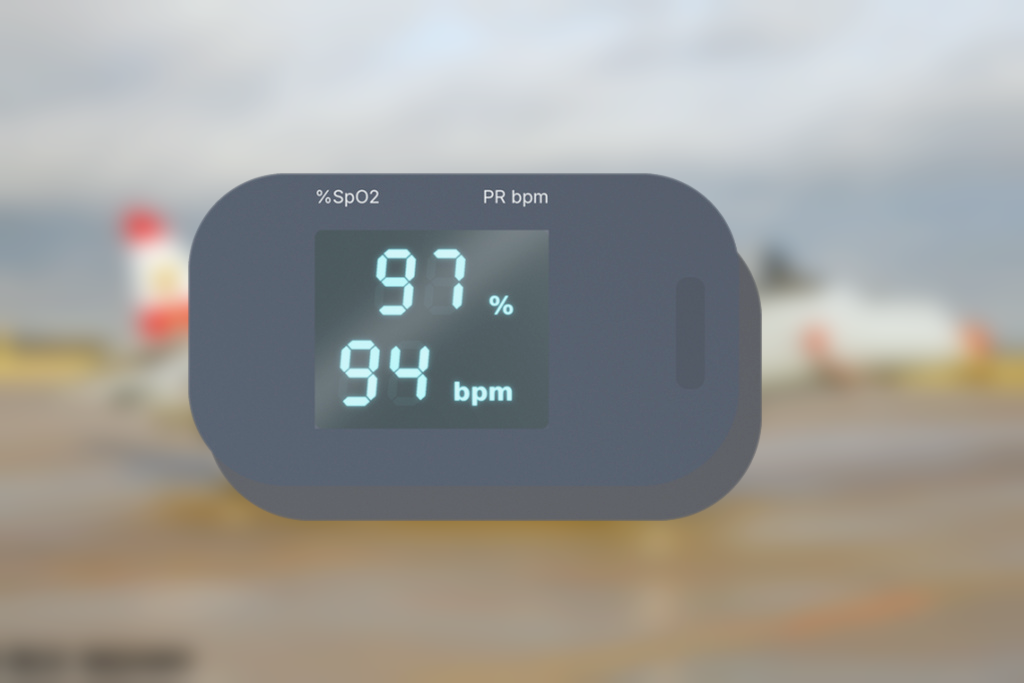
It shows bpm 94
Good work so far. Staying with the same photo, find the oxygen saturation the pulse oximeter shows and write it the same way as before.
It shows % 97
